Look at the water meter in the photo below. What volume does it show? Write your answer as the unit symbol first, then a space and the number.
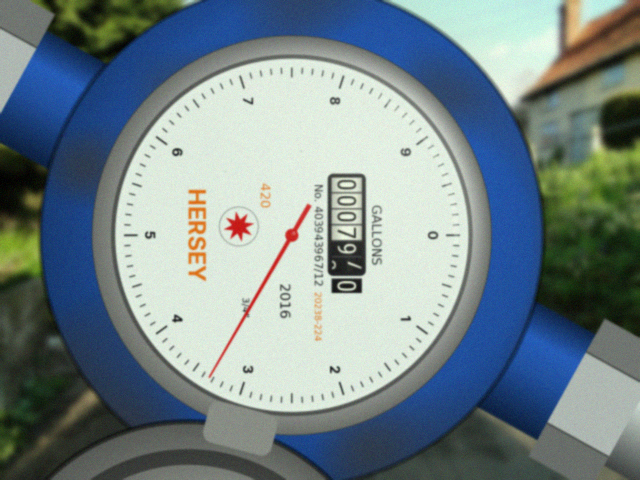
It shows gal 7973.3
